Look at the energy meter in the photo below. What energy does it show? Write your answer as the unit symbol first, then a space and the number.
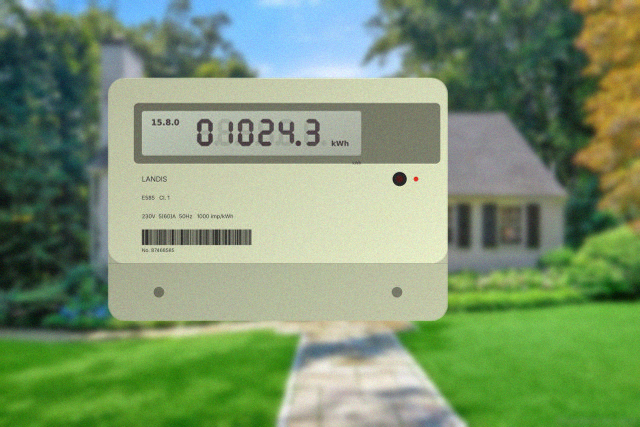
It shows kWh 1024.3
